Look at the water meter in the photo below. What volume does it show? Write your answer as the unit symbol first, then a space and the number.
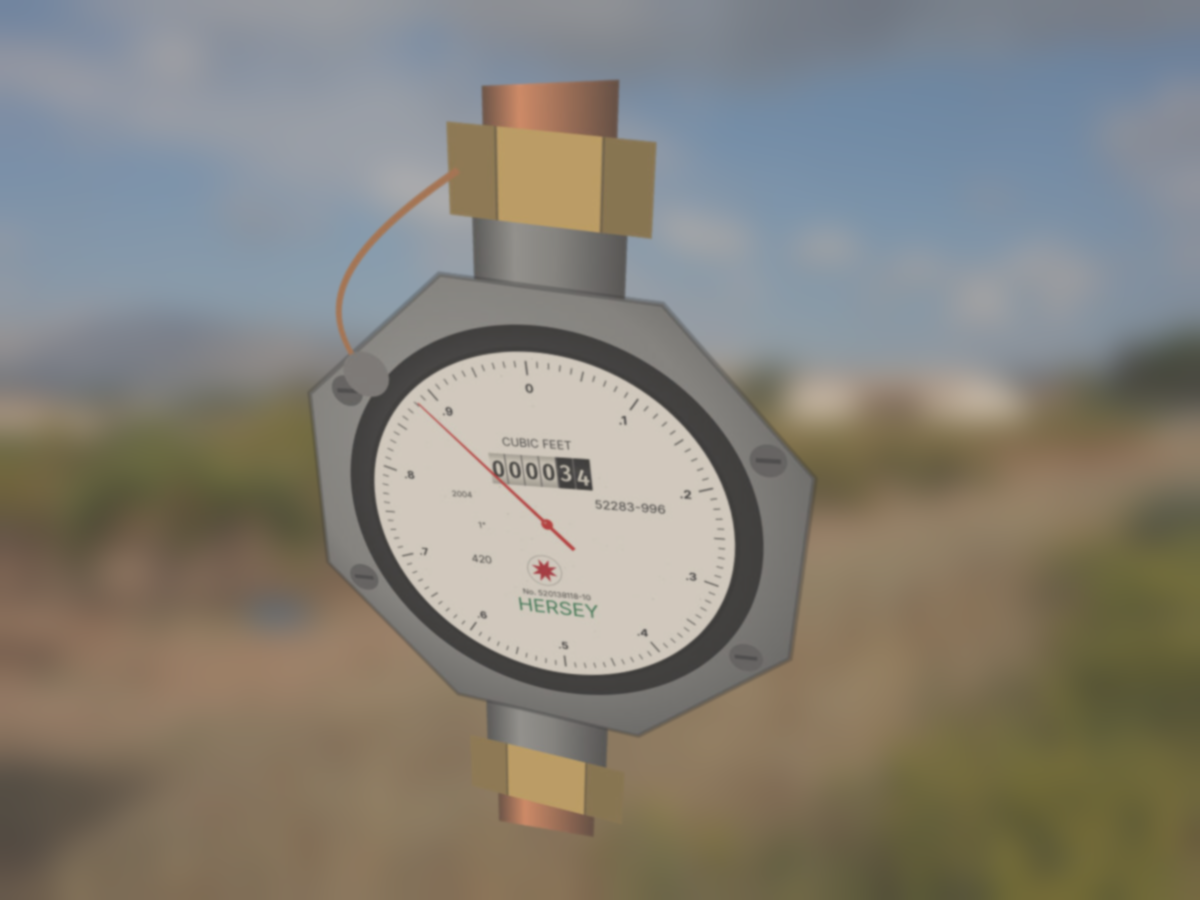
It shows ft³ 33.88
